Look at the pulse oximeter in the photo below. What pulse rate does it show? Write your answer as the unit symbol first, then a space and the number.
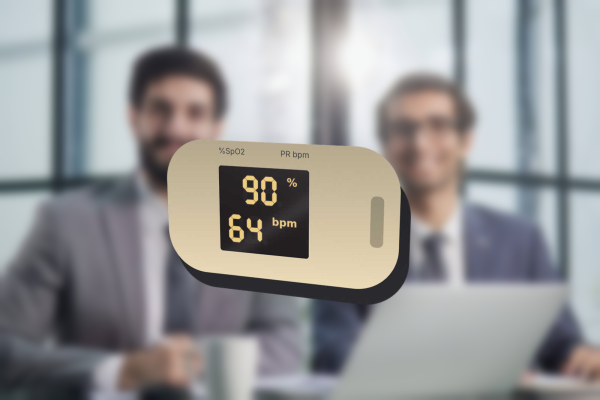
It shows bpm 64
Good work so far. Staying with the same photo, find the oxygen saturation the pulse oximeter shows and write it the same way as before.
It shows % 90
